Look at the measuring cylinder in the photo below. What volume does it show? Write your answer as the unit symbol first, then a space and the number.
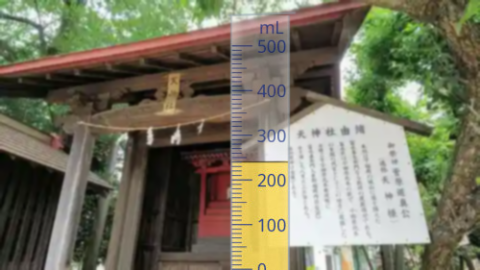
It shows mL 240
